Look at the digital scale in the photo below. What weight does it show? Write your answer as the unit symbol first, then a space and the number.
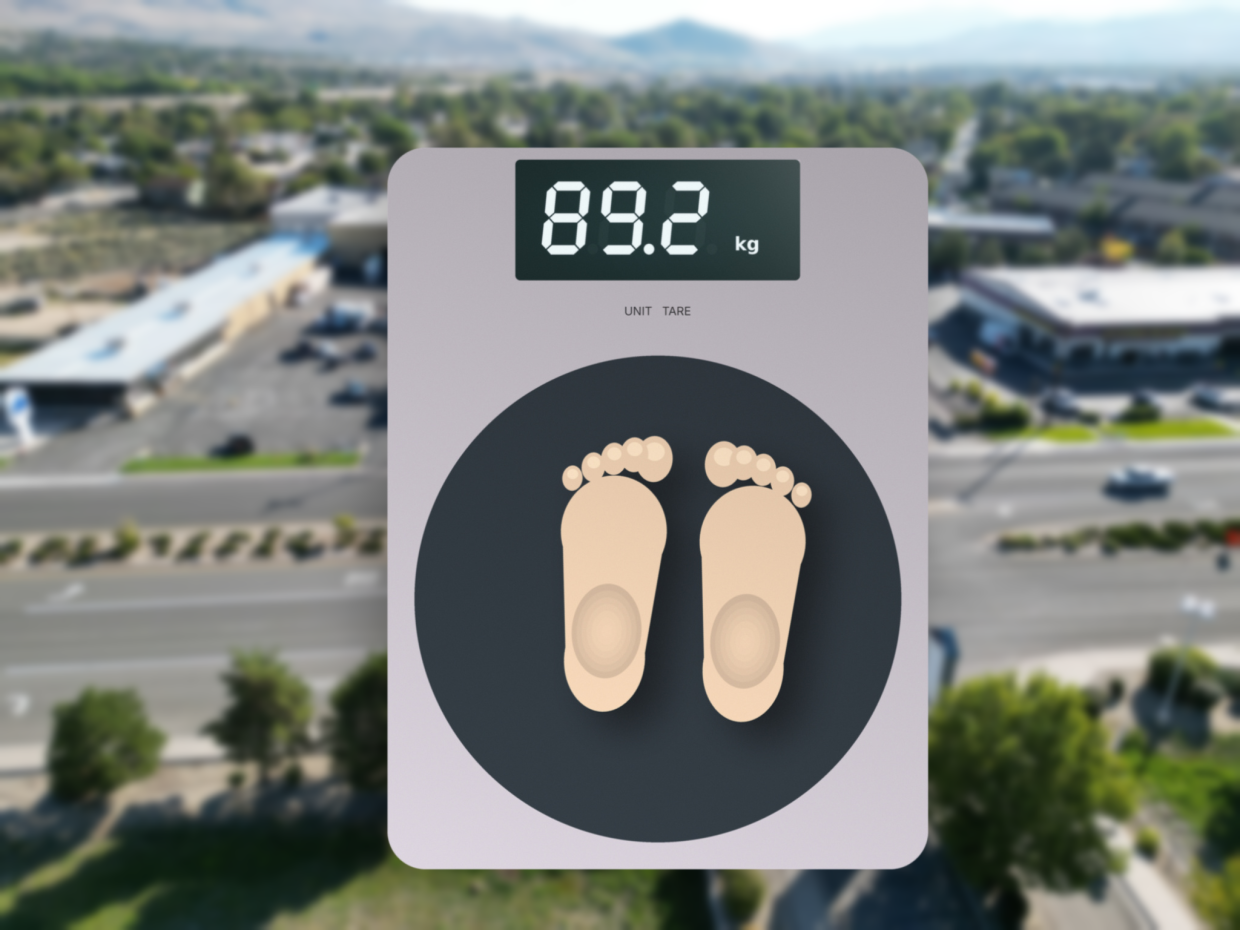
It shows kg 89.2
